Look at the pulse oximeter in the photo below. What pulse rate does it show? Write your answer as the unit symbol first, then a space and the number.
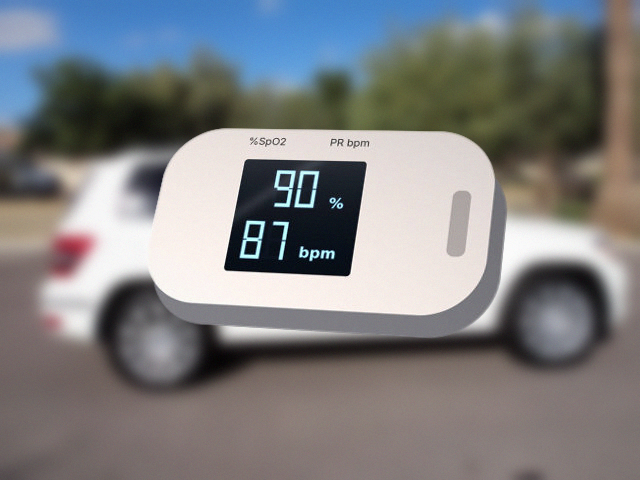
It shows bpm 87
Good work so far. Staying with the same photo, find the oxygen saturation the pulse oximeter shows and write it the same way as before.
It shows % 90
